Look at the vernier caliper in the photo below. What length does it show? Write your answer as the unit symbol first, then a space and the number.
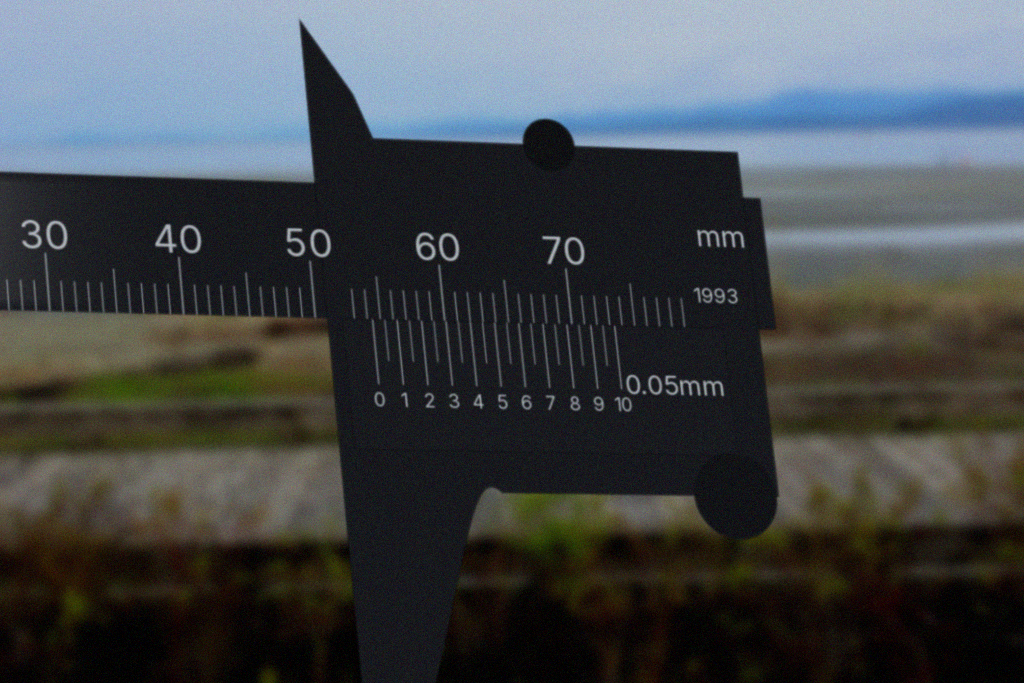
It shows mm 54.4
